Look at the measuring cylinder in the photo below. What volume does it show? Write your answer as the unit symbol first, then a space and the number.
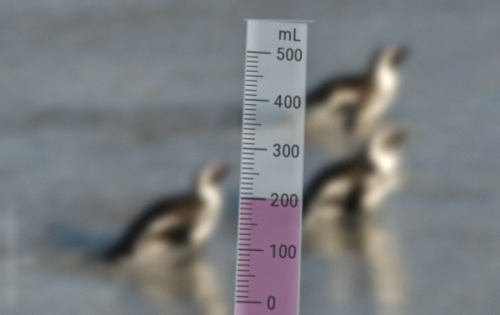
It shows mL 200
